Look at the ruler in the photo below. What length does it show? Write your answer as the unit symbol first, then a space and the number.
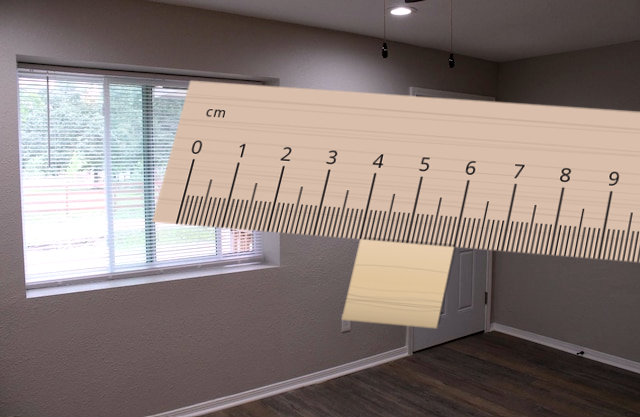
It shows cm 2
